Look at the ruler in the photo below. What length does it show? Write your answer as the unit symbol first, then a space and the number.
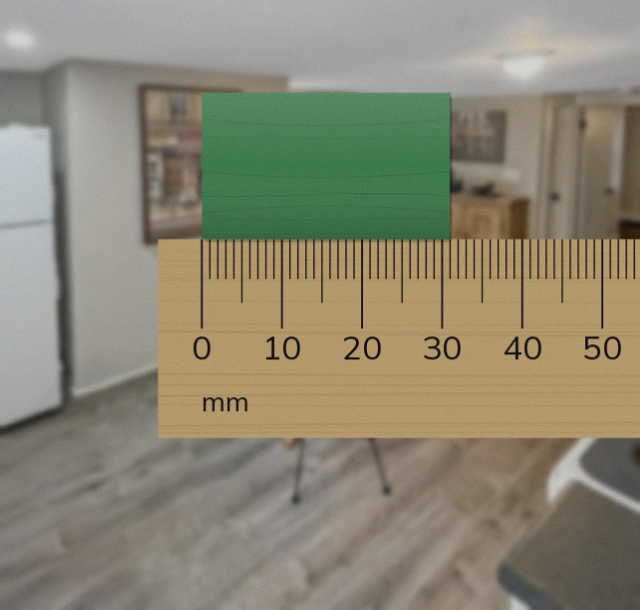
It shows mm 31
